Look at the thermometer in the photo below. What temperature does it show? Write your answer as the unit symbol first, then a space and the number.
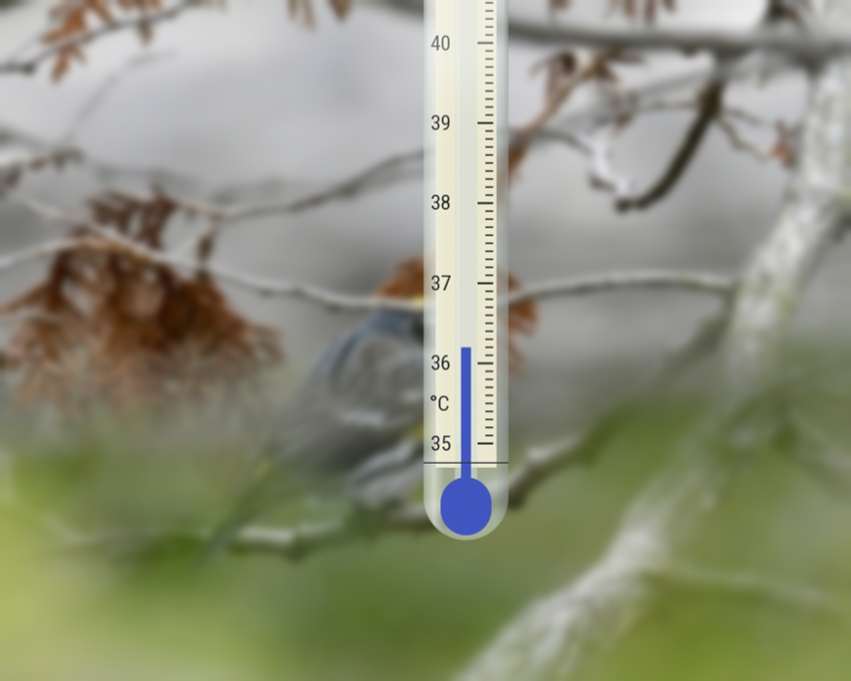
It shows °C 36.2
